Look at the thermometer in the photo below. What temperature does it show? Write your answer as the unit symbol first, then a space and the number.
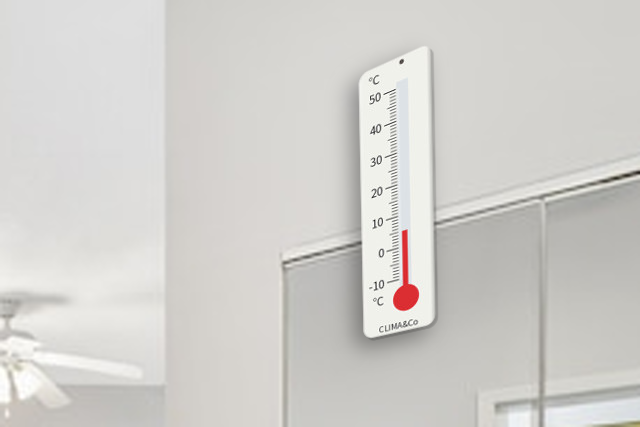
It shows °C 5
